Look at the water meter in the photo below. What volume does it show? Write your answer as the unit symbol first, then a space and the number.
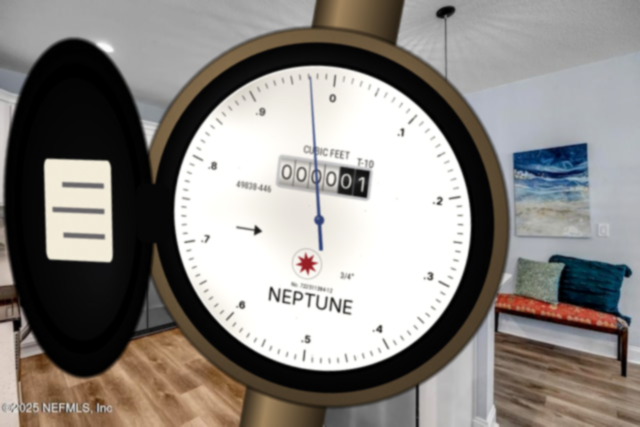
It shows ft³ 0.97
